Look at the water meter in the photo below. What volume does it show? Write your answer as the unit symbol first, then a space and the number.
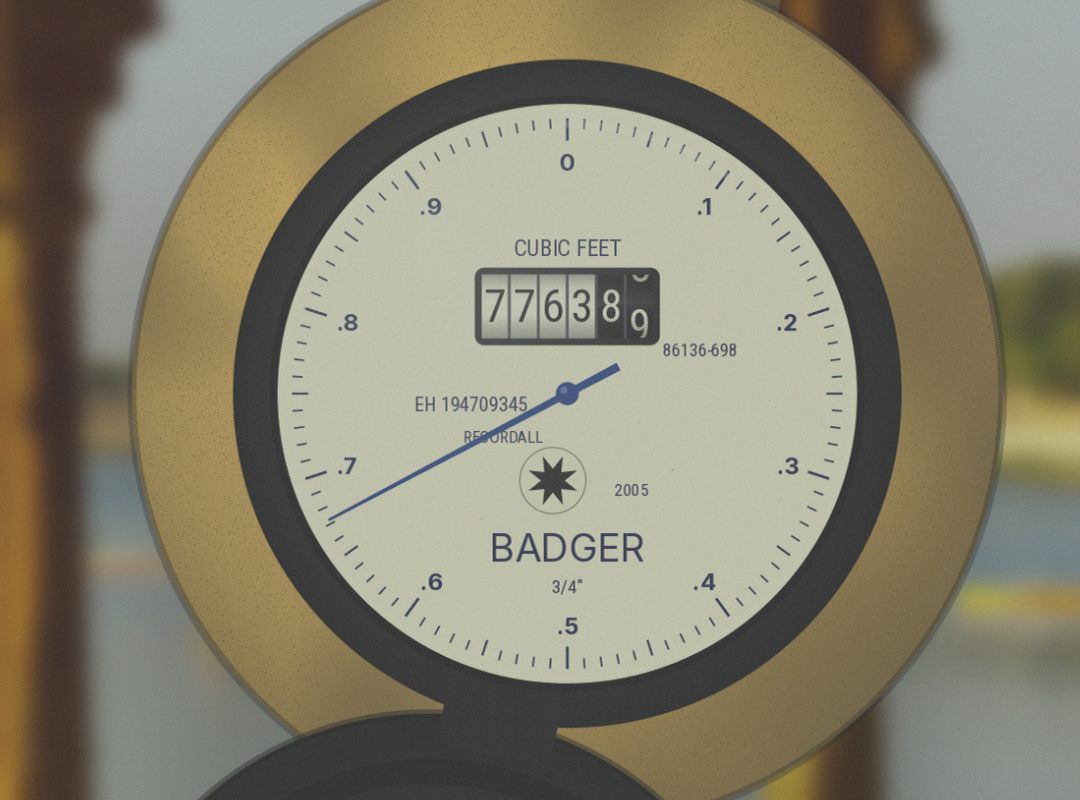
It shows ft³ 776388.67
